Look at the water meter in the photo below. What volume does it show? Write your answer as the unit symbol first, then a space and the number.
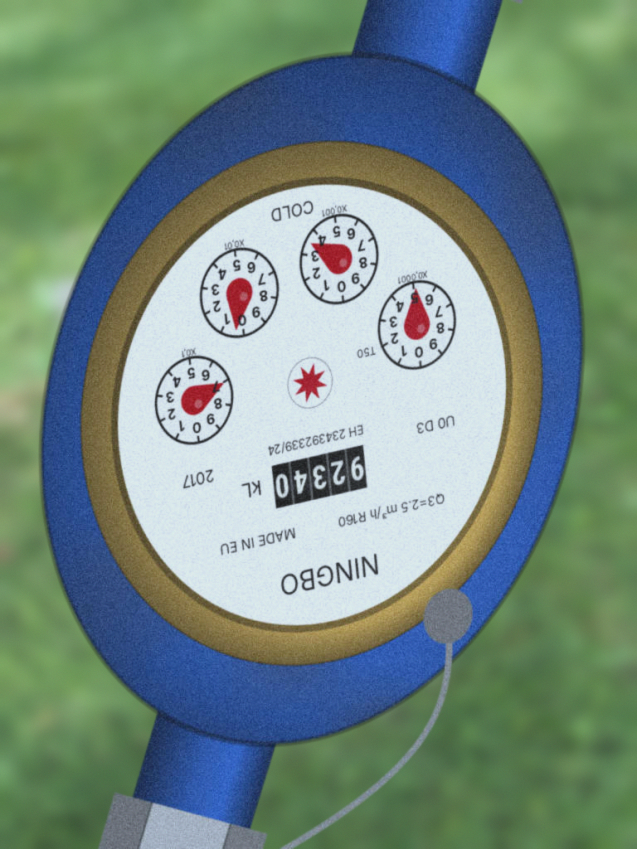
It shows kL 92340.7035
